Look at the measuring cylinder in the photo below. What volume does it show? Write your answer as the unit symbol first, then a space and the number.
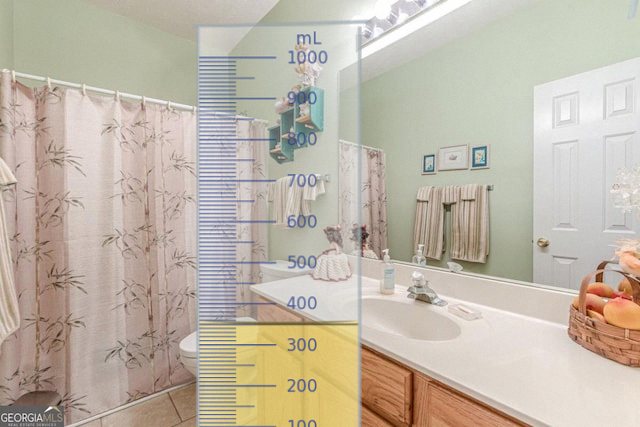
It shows mL 350
